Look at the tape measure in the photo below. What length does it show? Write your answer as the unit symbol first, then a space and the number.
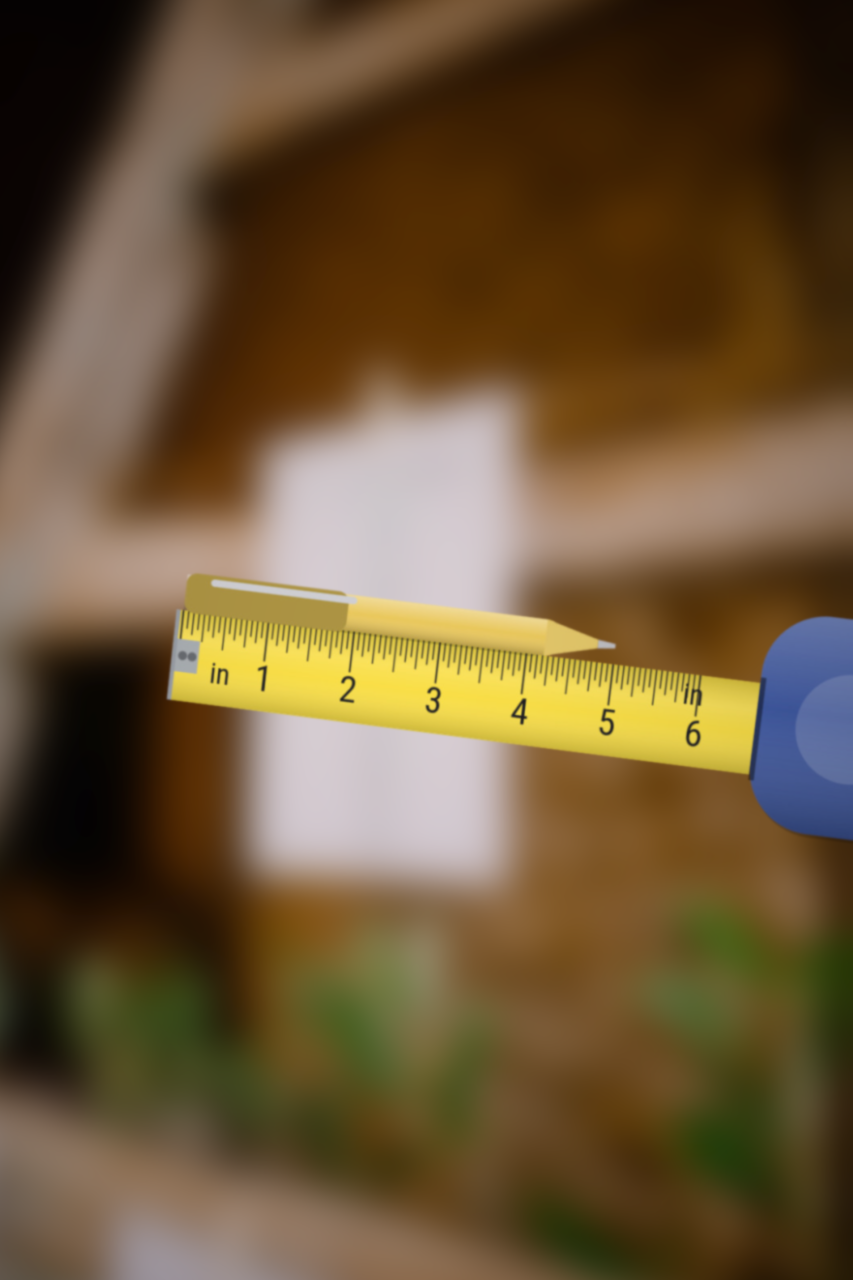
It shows in 5
